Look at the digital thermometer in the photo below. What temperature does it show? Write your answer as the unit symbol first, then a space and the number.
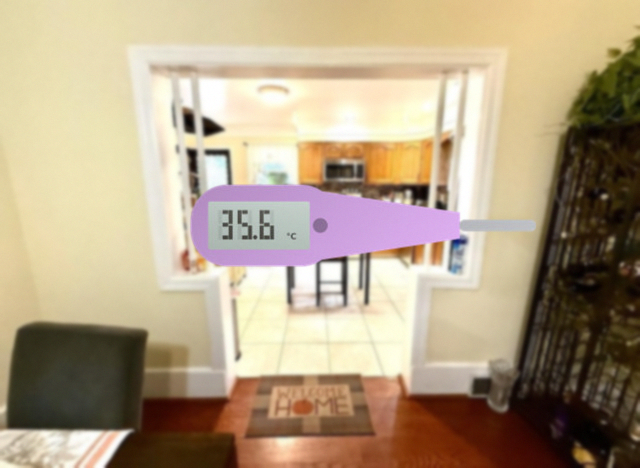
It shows °C 35.6
